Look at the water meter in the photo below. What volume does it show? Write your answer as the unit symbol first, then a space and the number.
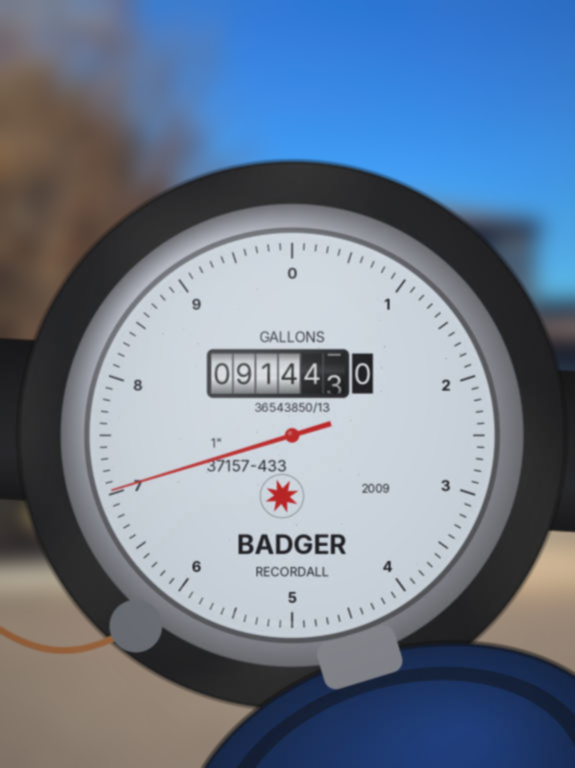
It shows gal 914427.0
